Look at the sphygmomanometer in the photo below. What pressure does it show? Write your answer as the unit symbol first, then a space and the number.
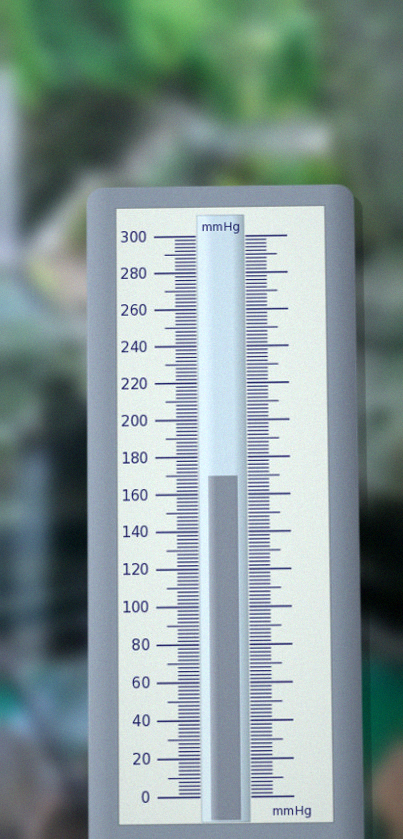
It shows mmHg 170
